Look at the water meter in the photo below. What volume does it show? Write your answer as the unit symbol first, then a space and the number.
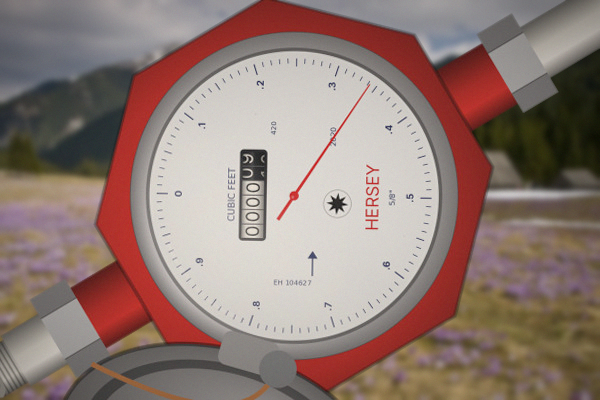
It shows ft³ 9.34
